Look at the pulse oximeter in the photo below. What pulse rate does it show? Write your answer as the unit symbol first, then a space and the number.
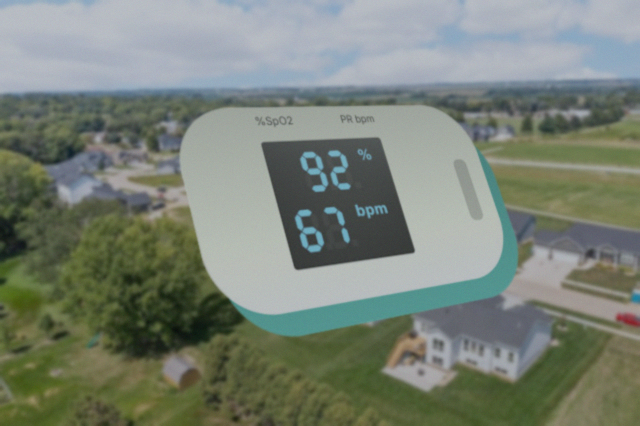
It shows bpm 67
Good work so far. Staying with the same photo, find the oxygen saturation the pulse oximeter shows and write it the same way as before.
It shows % 92
